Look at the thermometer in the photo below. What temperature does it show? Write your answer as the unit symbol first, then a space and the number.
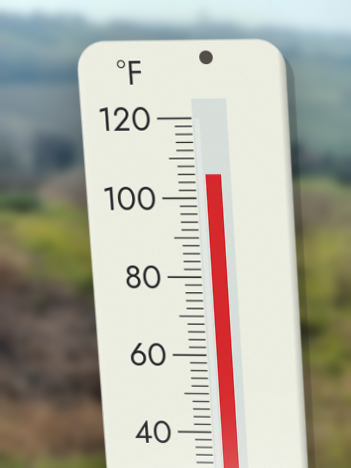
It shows °F 106
